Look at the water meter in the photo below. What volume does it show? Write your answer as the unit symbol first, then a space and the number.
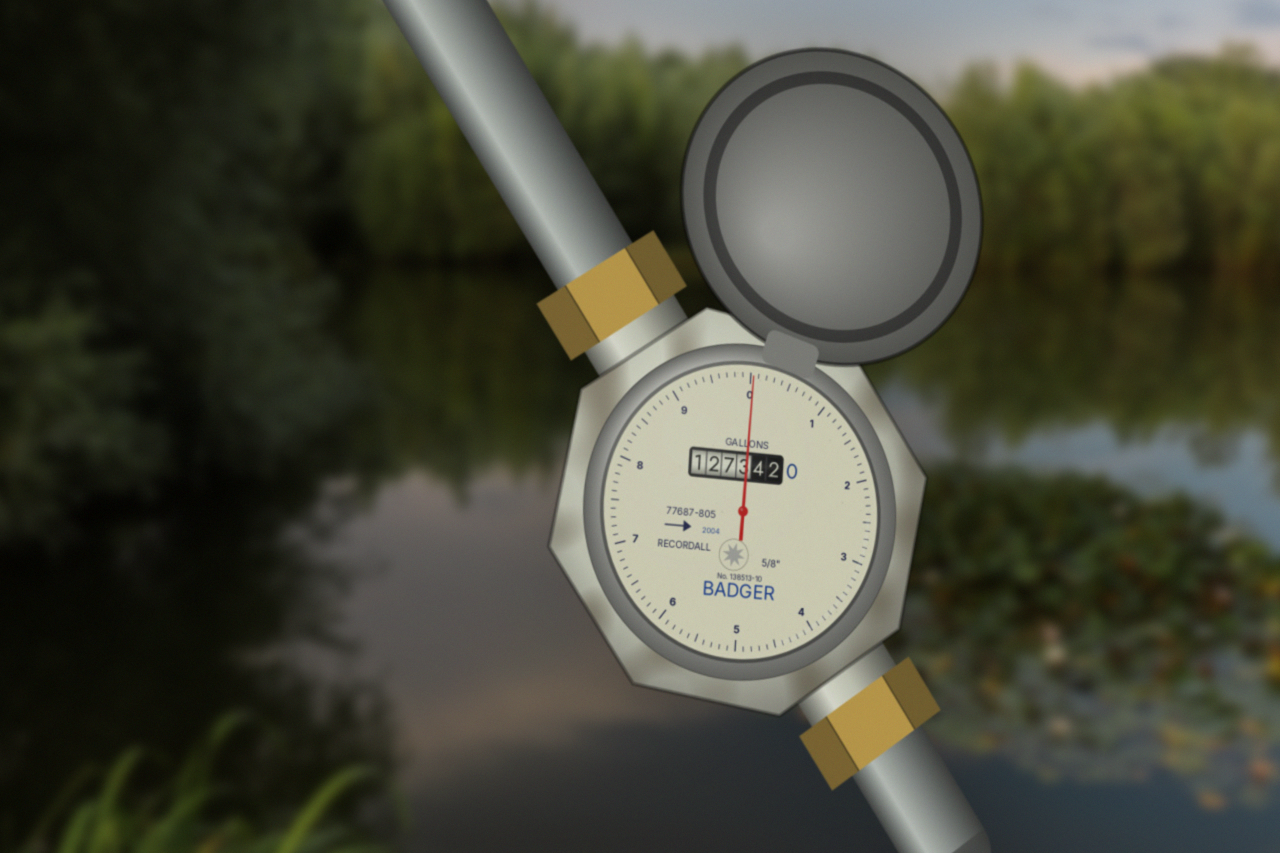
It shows gal 1273420.0
